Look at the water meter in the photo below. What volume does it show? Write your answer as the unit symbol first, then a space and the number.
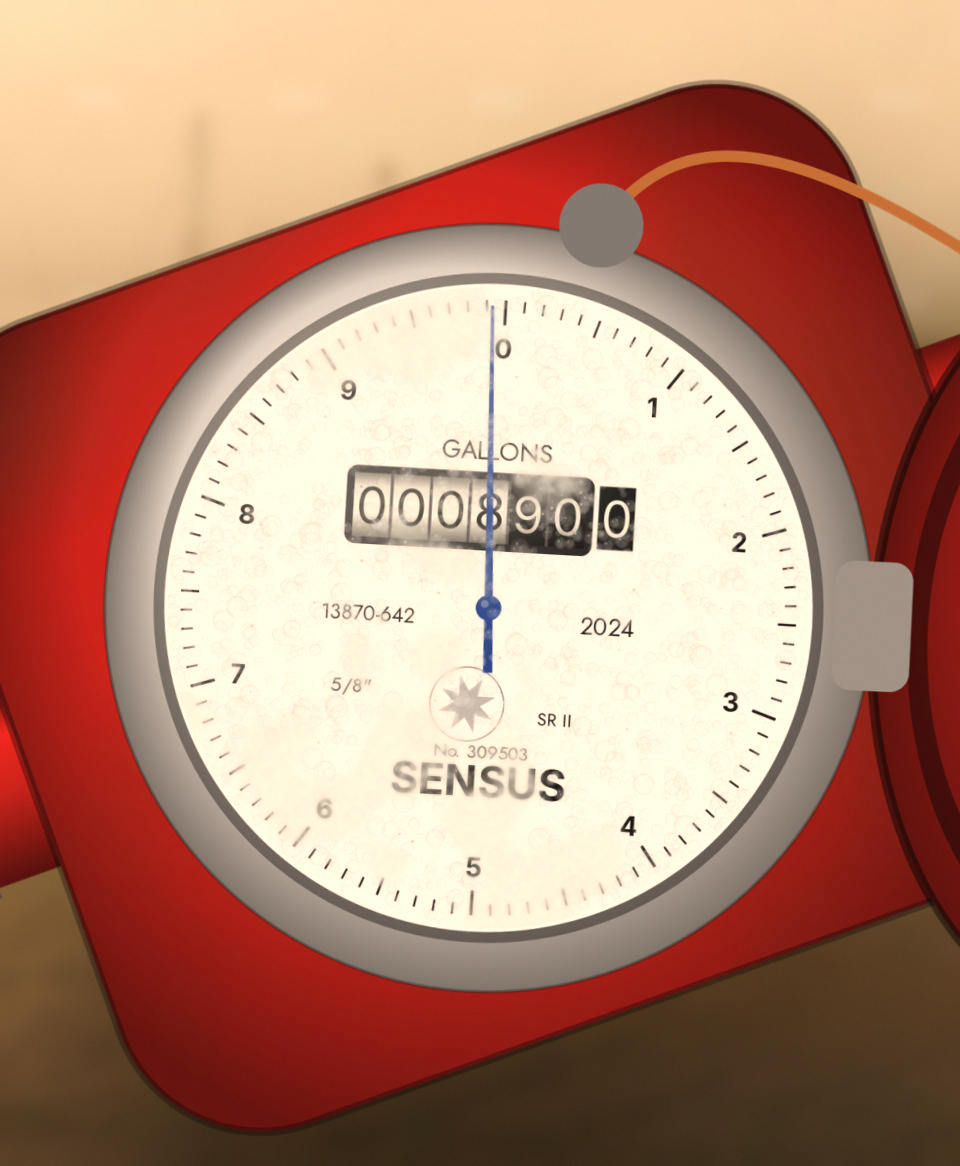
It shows gal 8899.9
